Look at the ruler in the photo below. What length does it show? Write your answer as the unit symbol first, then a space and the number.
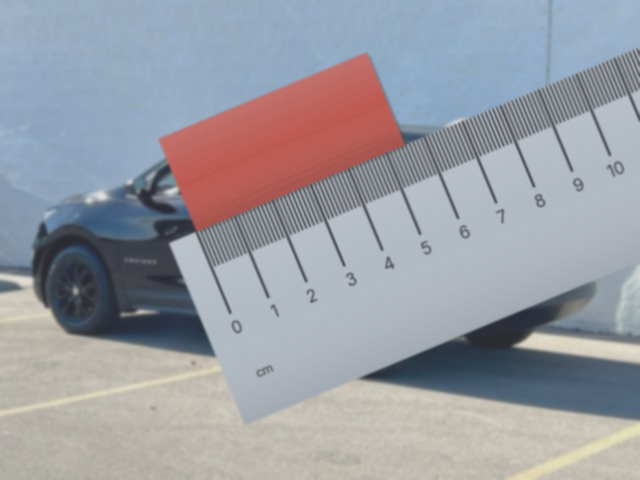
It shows cm 5.5
